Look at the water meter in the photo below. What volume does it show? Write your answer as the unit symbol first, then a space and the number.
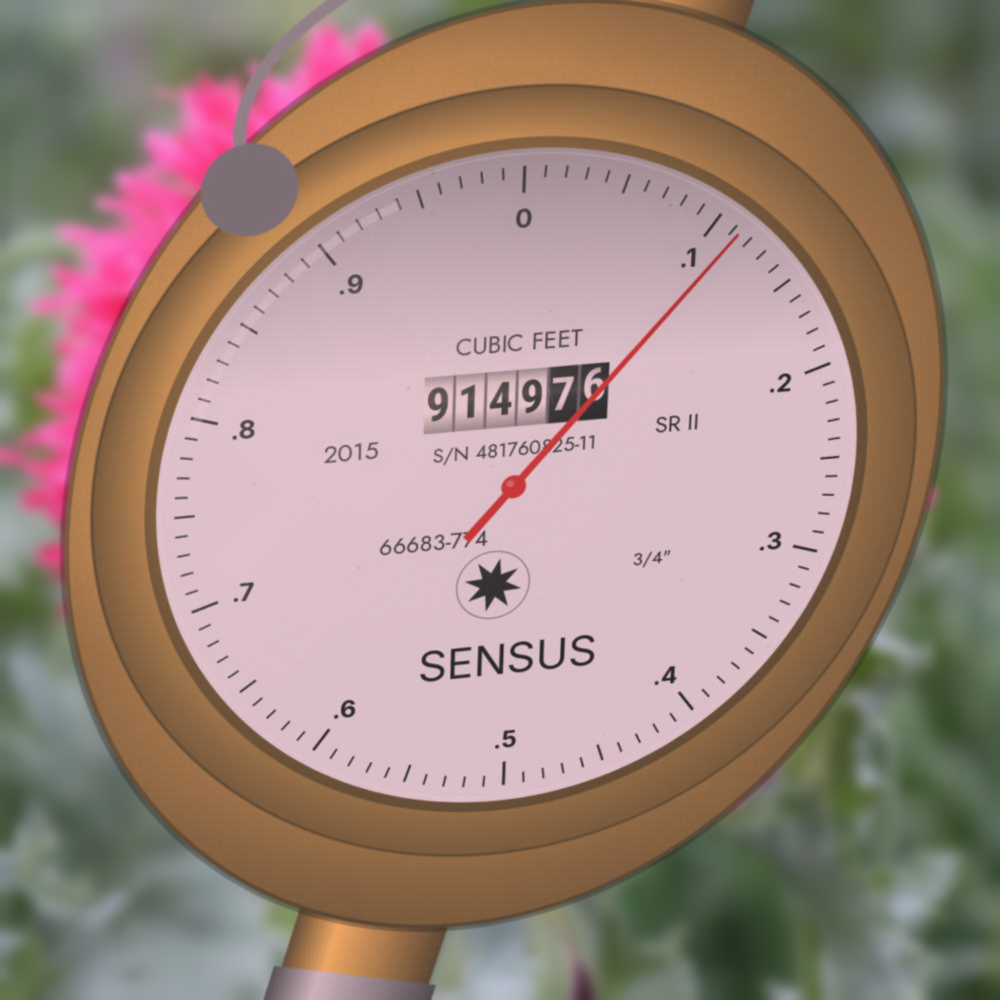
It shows ft³ 914976.11
